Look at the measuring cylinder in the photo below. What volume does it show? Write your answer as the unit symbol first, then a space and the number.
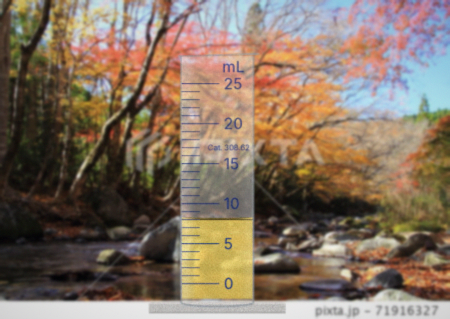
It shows mL 8
